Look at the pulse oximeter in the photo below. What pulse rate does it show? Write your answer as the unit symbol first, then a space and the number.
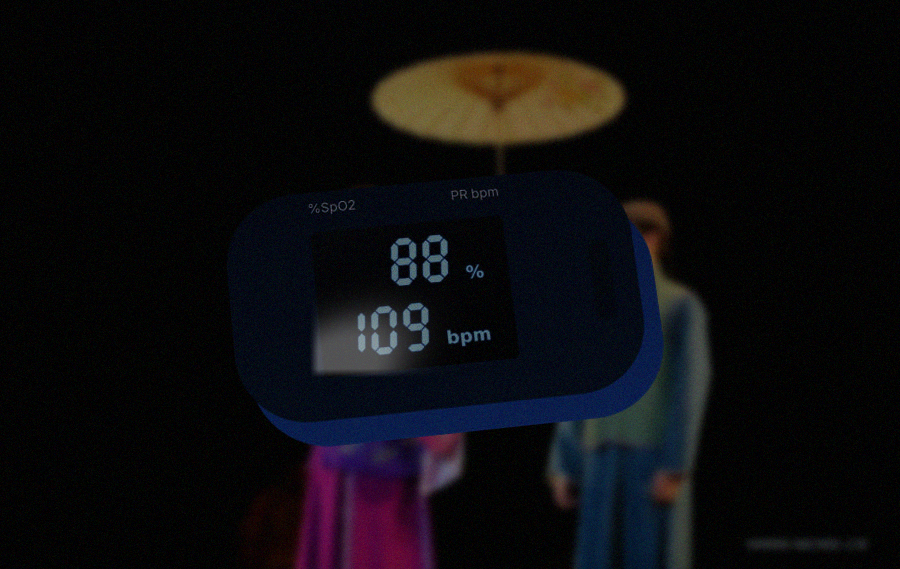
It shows bpm 109
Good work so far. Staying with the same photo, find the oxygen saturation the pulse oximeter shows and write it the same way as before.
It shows % 88
